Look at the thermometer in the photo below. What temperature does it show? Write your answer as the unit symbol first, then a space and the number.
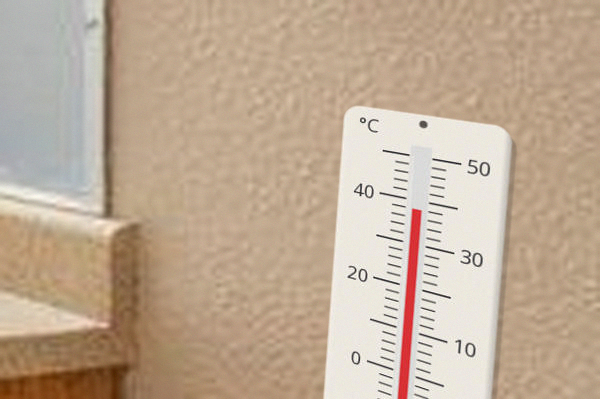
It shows °C 38
